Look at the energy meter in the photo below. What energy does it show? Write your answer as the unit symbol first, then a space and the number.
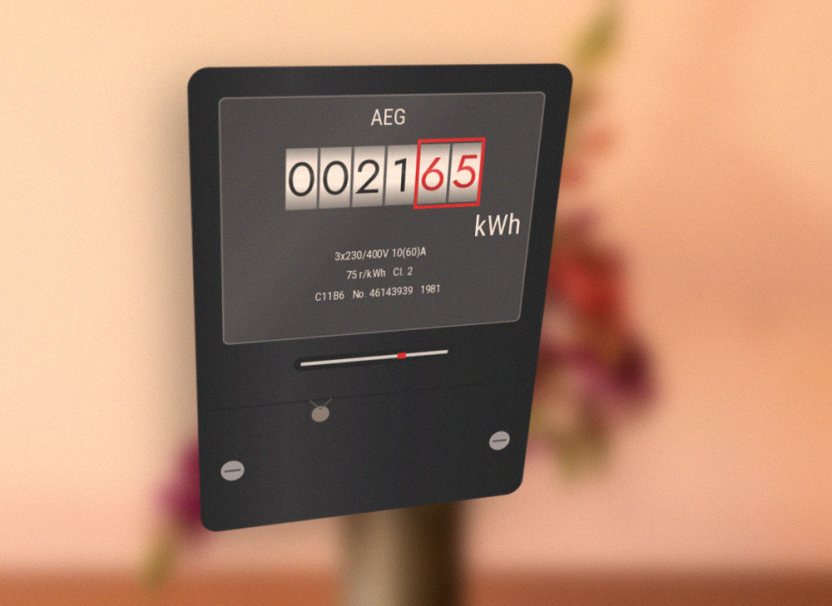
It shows kWh 21.65
